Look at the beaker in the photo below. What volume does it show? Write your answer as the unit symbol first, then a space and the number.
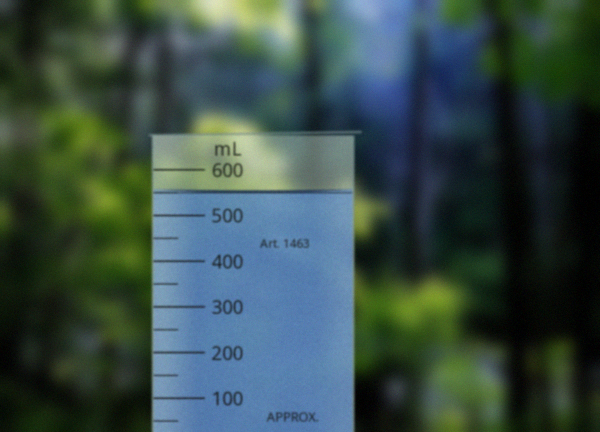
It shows mL 550
